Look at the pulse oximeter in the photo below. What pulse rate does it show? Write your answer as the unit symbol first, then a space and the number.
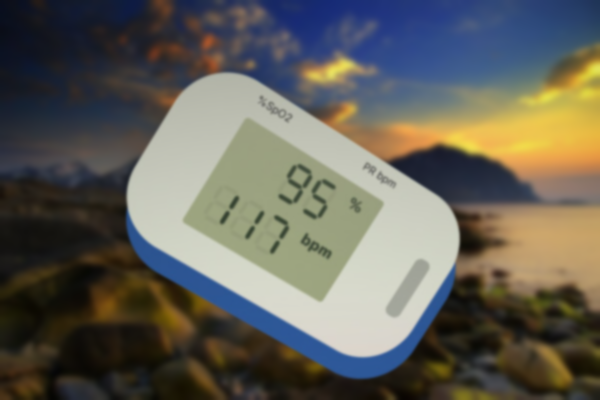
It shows bpm 117
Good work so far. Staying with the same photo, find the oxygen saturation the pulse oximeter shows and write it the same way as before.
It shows % 95
